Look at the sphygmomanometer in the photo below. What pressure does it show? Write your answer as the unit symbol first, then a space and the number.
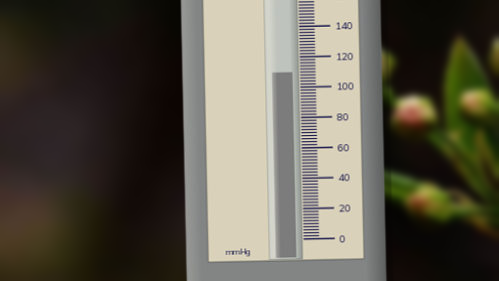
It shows mmHg 110
